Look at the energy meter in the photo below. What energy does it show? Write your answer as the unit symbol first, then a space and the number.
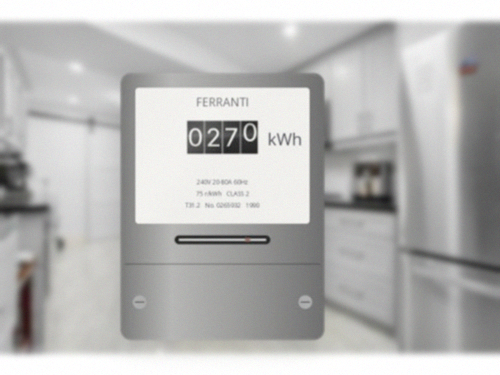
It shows kWh 270
